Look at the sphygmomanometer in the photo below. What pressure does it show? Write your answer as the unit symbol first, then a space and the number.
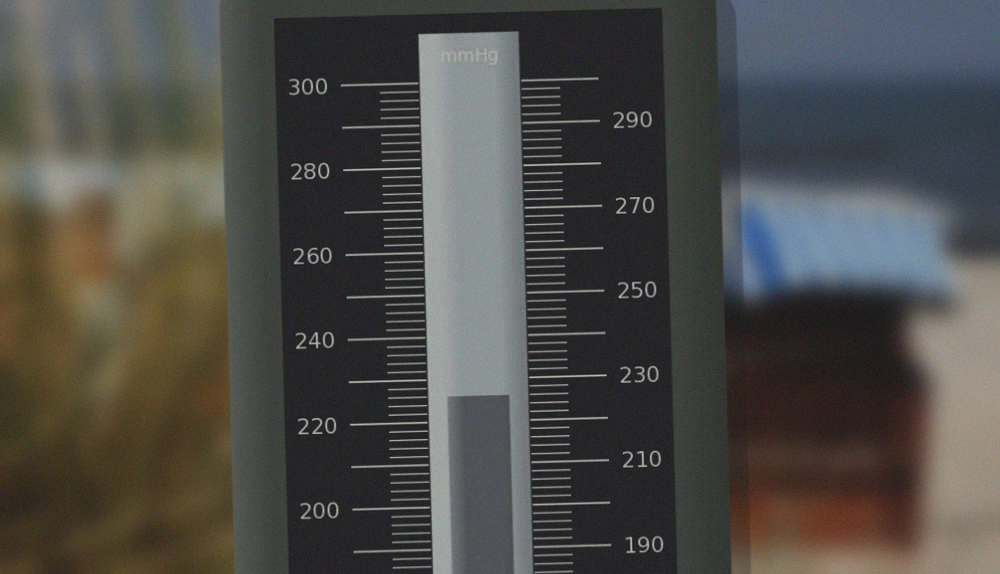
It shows mmHg 226
